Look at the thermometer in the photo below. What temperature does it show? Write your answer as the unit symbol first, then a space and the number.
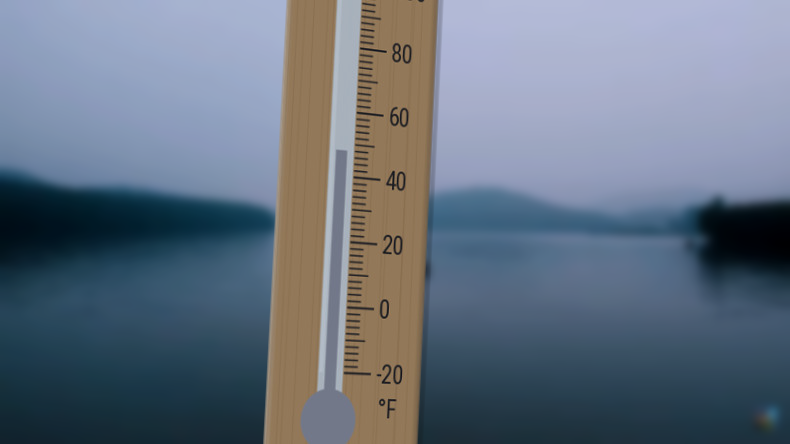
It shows °F 48
